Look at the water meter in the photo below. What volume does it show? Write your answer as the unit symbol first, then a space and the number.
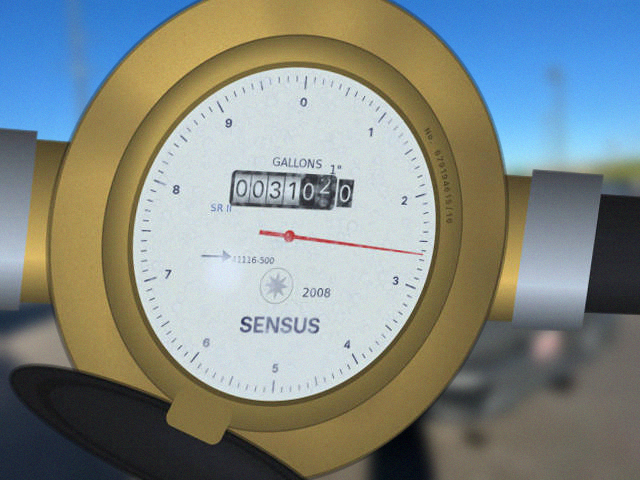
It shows gal 31022.6
